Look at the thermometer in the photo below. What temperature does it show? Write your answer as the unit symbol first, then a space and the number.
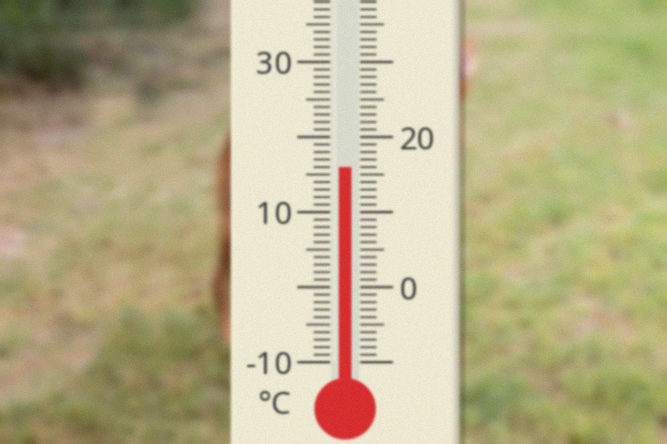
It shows °C 16
